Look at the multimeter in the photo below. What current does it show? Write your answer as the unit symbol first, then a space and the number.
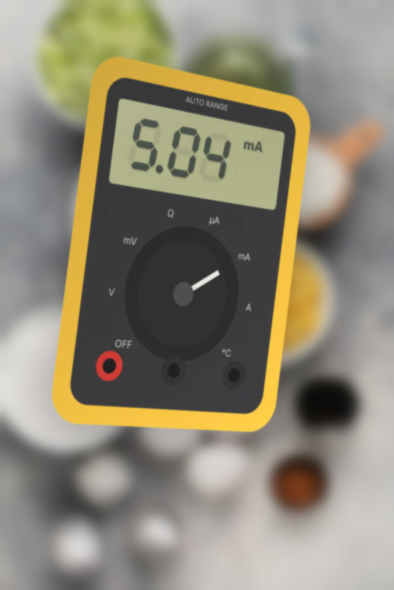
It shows mA 5.04
